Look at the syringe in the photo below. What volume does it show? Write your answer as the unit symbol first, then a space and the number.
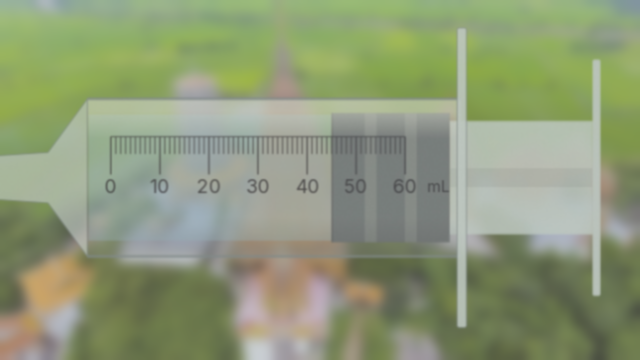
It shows mL 45
